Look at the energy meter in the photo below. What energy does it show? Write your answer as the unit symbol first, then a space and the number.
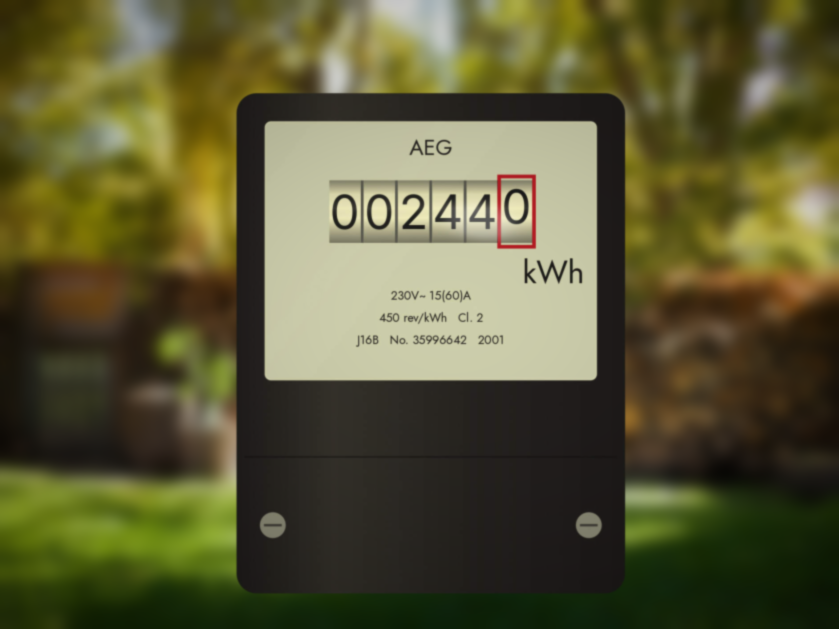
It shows kWh 244.0
